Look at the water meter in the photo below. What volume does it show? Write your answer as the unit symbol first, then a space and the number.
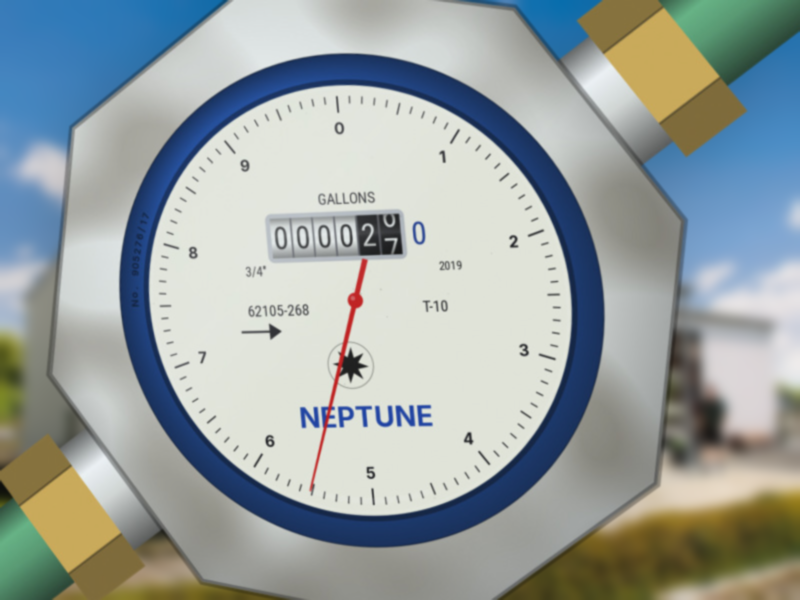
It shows gal 265.5
